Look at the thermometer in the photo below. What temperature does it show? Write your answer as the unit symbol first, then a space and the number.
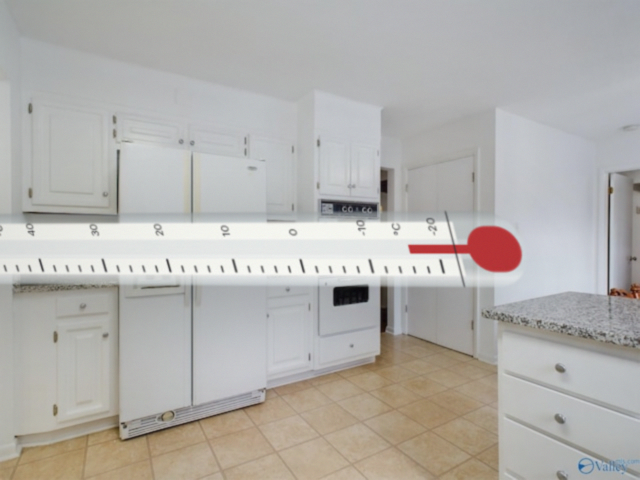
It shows °C -16
